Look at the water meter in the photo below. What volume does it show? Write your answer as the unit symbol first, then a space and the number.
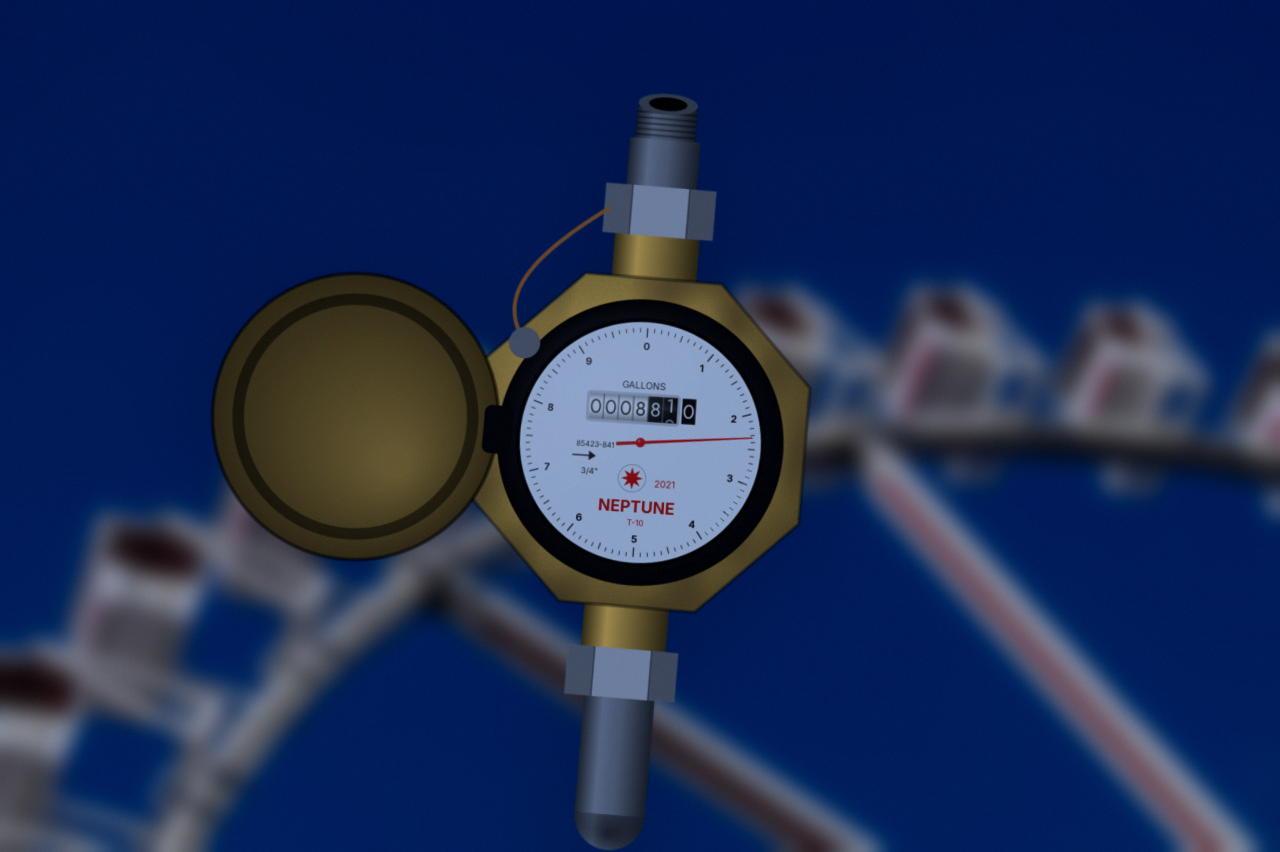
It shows gal 8812.3
